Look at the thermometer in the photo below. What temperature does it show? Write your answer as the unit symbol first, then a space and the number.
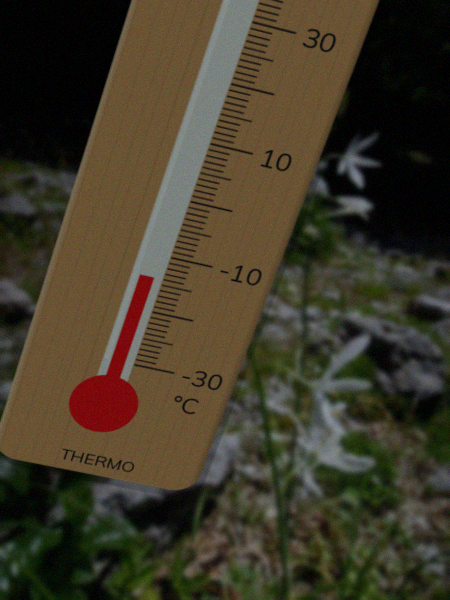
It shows °C -14
